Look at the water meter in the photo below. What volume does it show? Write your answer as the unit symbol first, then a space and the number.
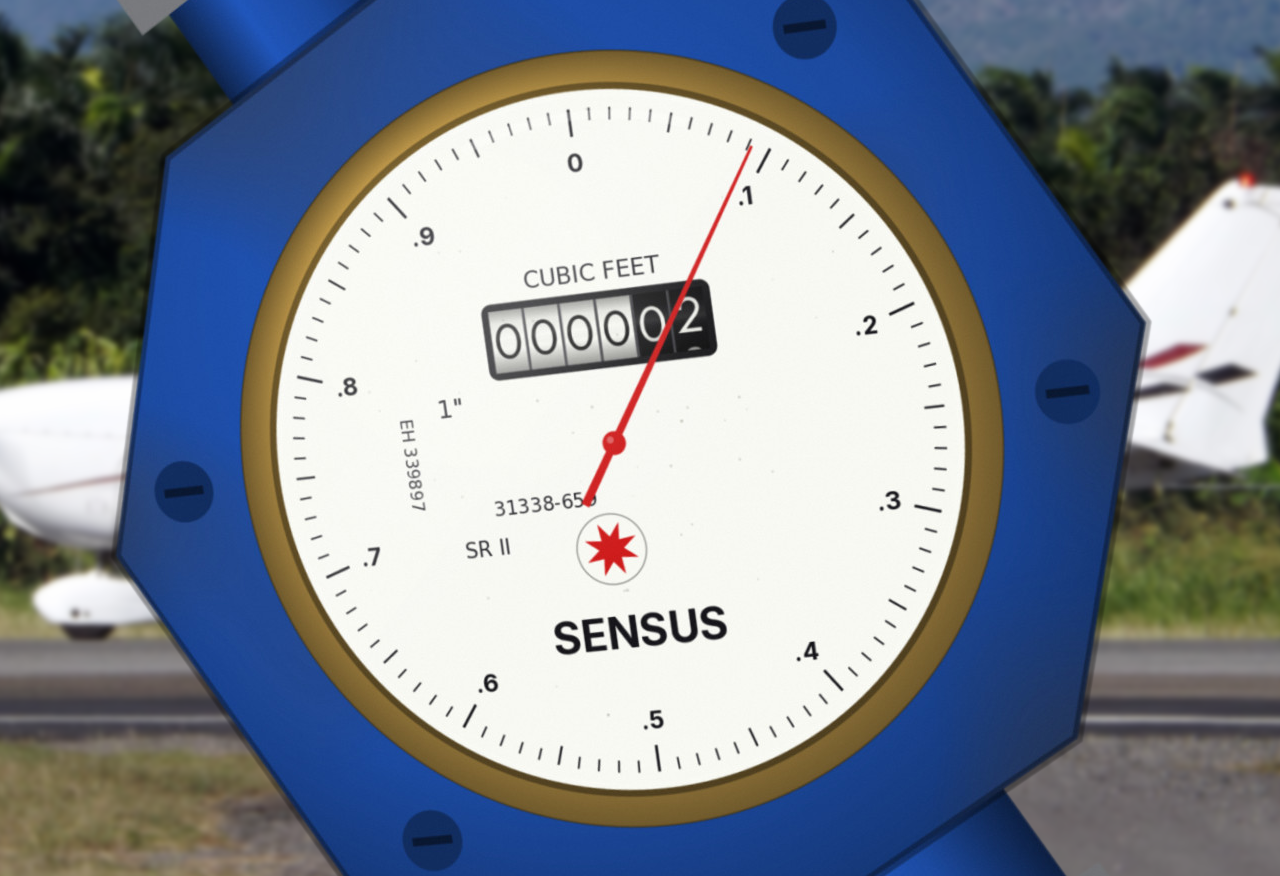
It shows ft³ 2.09
